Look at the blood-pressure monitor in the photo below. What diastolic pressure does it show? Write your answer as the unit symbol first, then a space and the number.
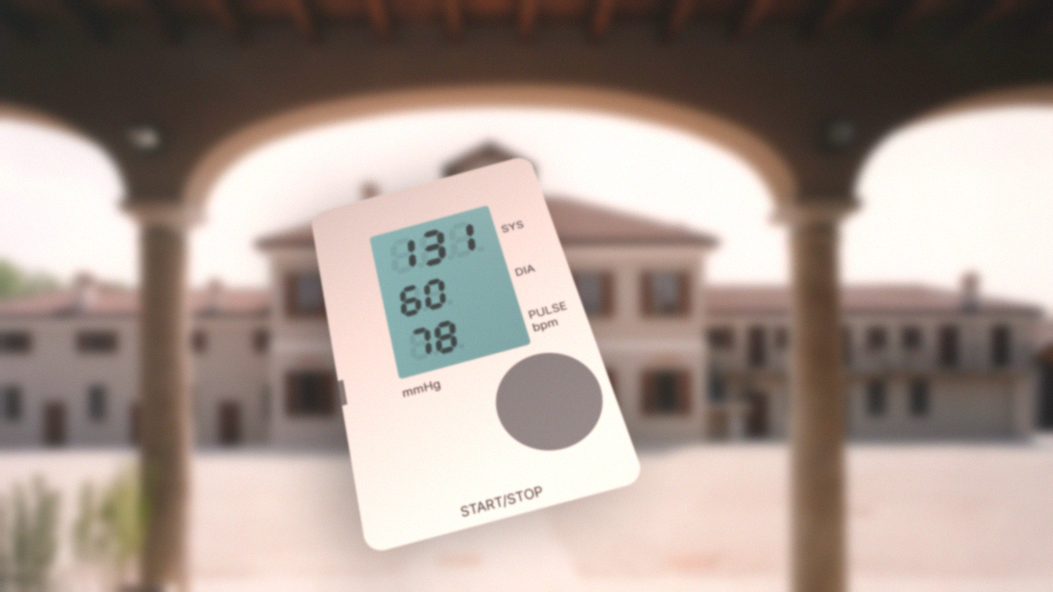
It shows mmHg 60
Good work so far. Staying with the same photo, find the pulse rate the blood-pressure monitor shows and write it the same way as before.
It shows bpm 78
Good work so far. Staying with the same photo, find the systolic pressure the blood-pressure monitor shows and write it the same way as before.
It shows mmHg 131
